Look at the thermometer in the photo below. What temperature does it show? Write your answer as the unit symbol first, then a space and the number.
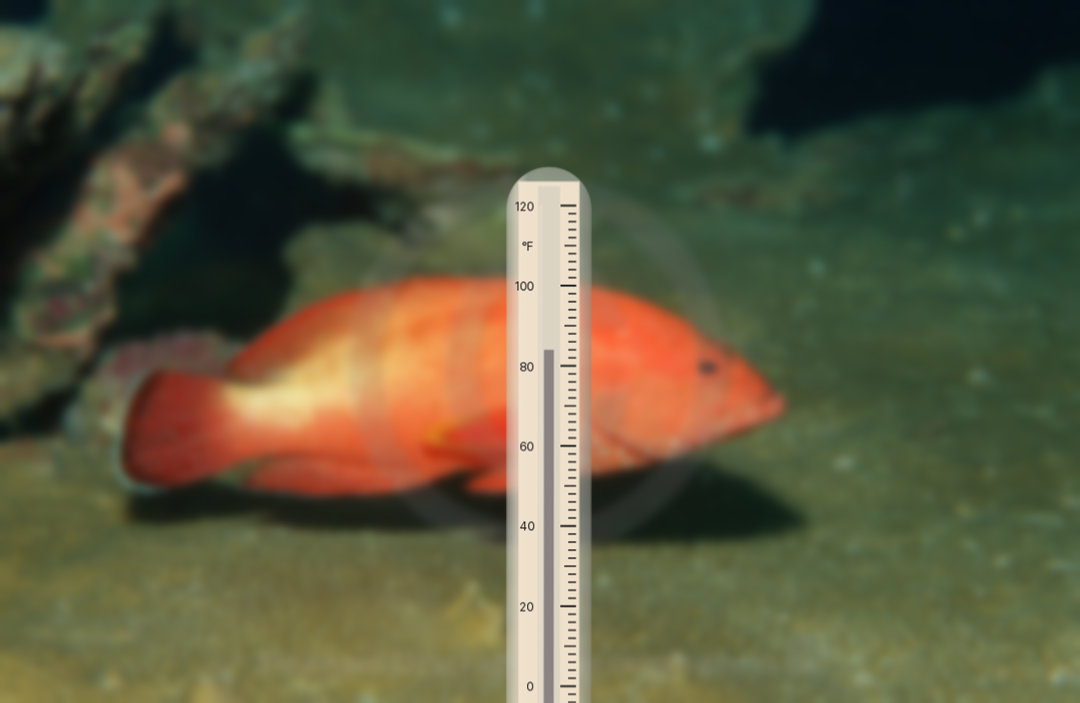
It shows °F 84
